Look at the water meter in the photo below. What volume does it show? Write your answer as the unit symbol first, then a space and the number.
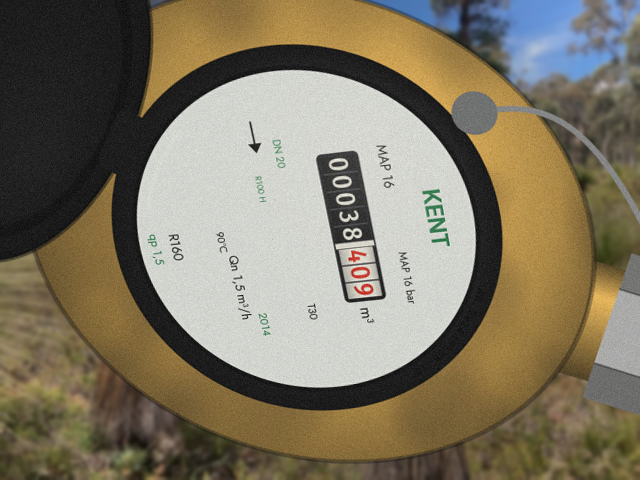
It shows m³ 38.409
